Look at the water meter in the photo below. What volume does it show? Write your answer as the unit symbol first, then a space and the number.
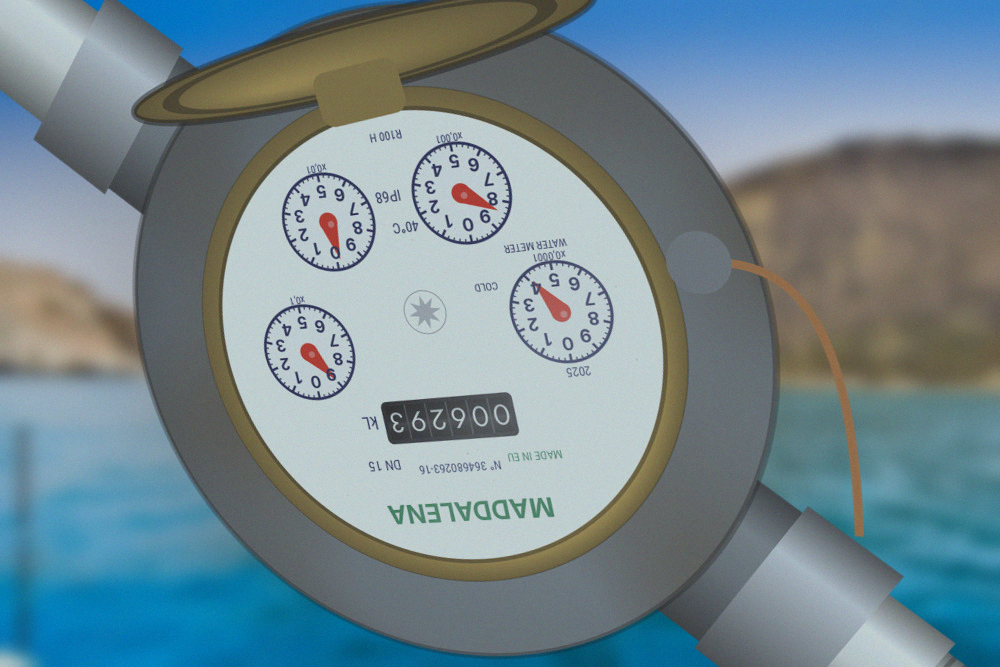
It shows kL 6293.8984
